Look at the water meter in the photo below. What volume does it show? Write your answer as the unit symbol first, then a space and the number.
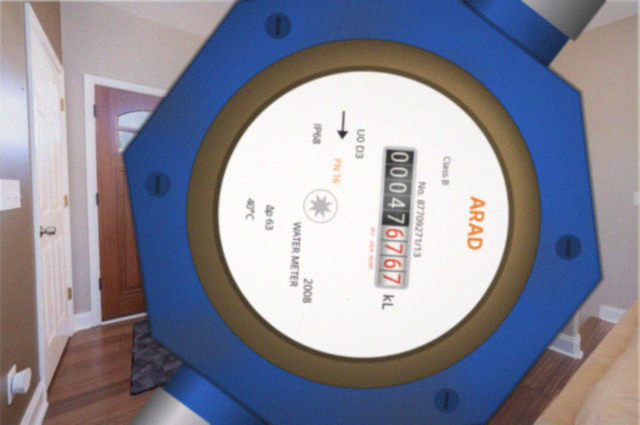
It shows kL 47.6767
